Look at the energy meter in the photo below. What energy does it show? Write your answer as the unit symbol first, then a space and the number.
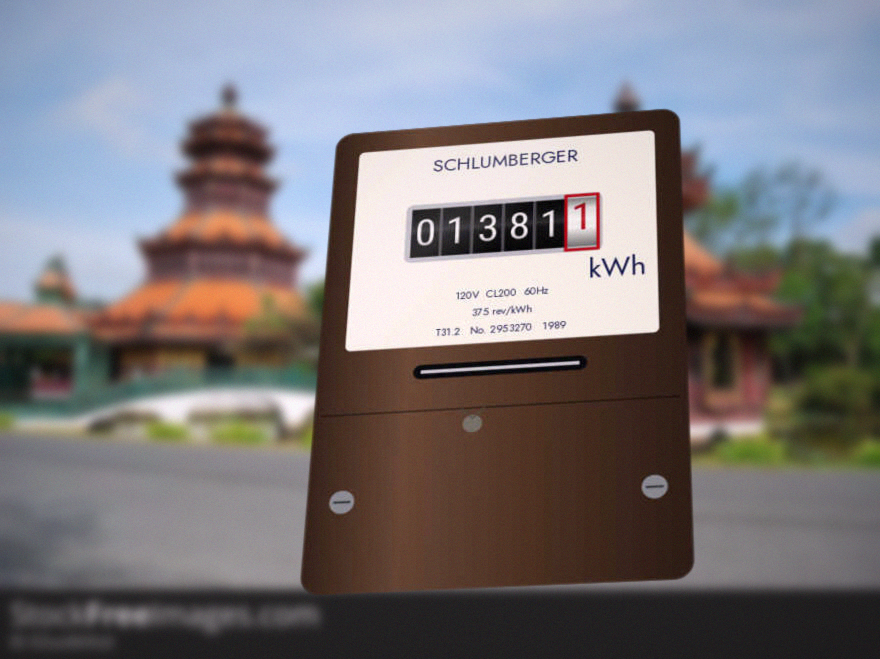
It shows kWh 1381.1
